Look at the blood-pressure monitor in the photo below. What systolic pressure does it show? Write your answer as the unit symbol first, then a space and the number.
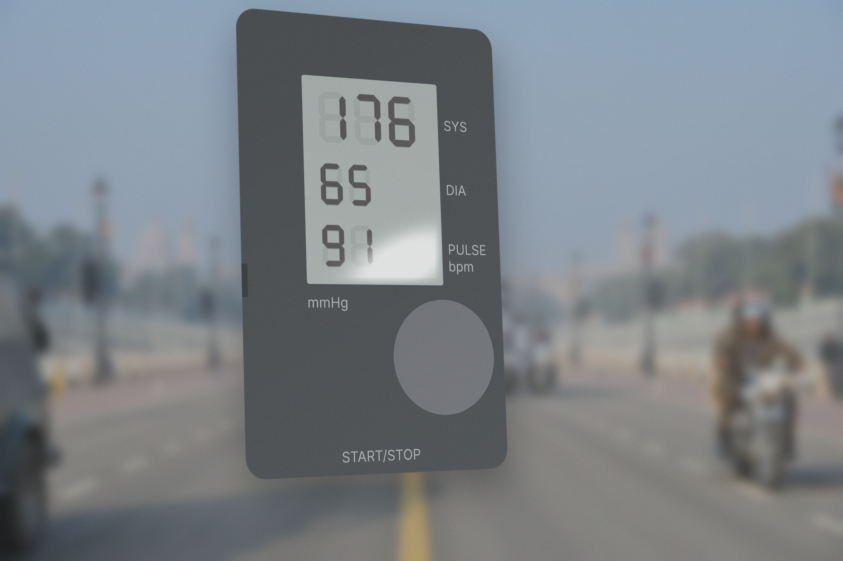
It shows mmHg 176
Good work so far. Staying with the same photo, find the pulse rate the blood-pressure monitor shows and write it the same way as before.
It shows bpm 91
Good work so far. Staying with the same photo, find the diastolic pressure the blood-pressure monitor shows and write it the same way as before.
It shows mmHg 65
